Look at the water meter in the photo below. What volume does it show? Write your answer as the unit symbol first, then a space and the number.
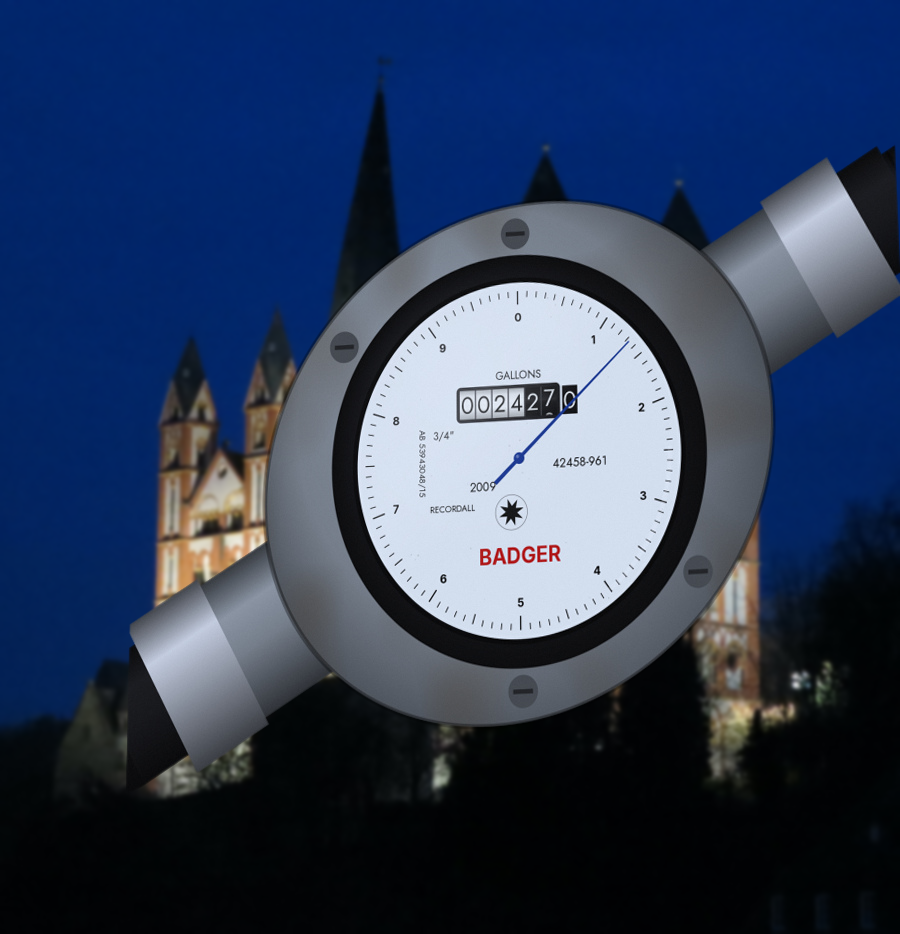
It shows gal 24271.3
